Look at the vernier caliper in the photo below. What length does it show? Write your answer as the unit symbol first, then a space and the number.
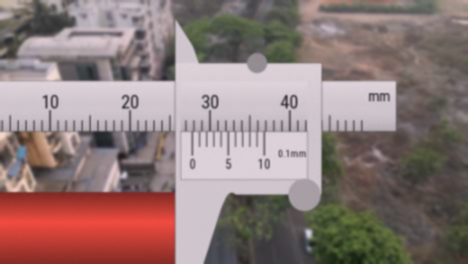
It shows mm 27.8
